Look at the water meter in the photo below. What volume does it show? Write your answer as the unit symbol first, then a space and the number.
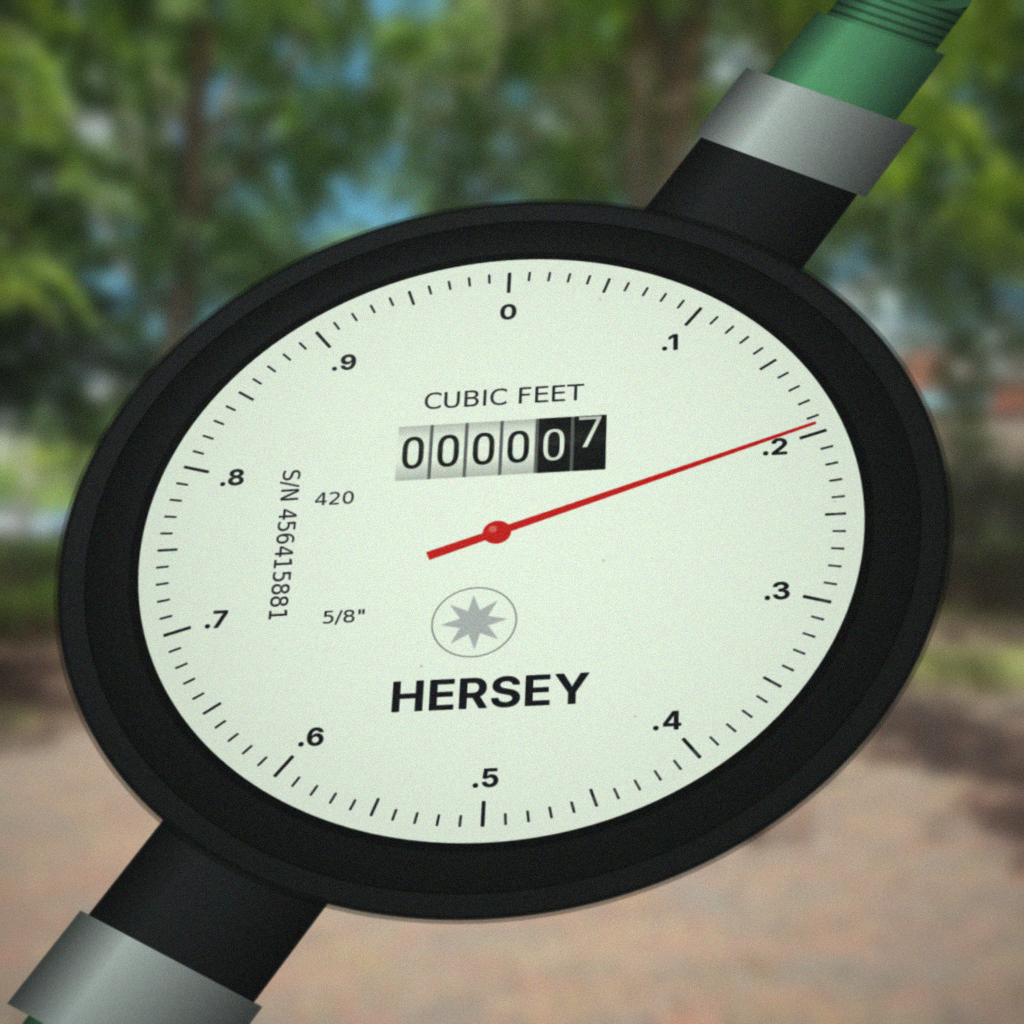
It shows ft³ 7.19
